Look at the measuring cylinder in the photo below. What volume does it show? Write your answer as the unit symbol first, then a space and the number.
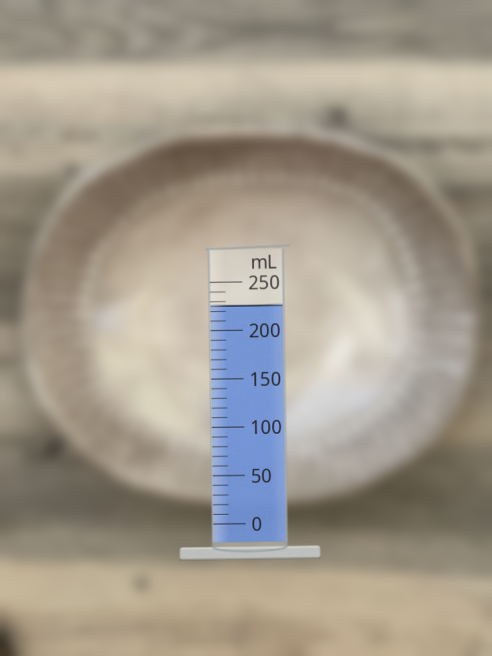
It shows mL 225
